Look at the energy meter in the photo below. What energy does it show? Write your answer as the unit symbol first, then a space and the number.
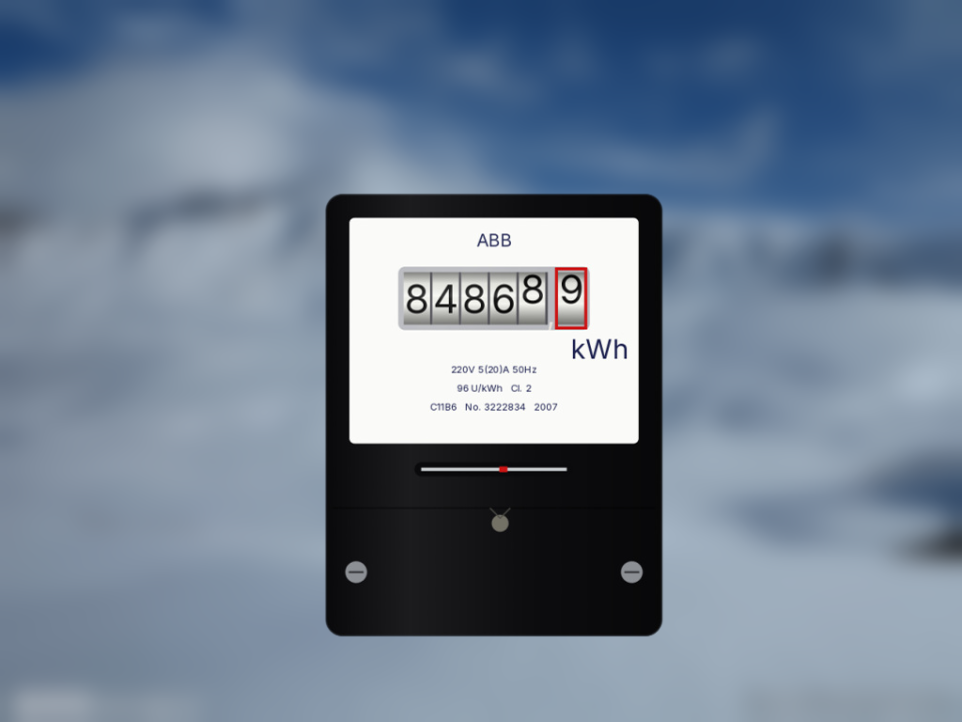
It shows kWh 84868.9
